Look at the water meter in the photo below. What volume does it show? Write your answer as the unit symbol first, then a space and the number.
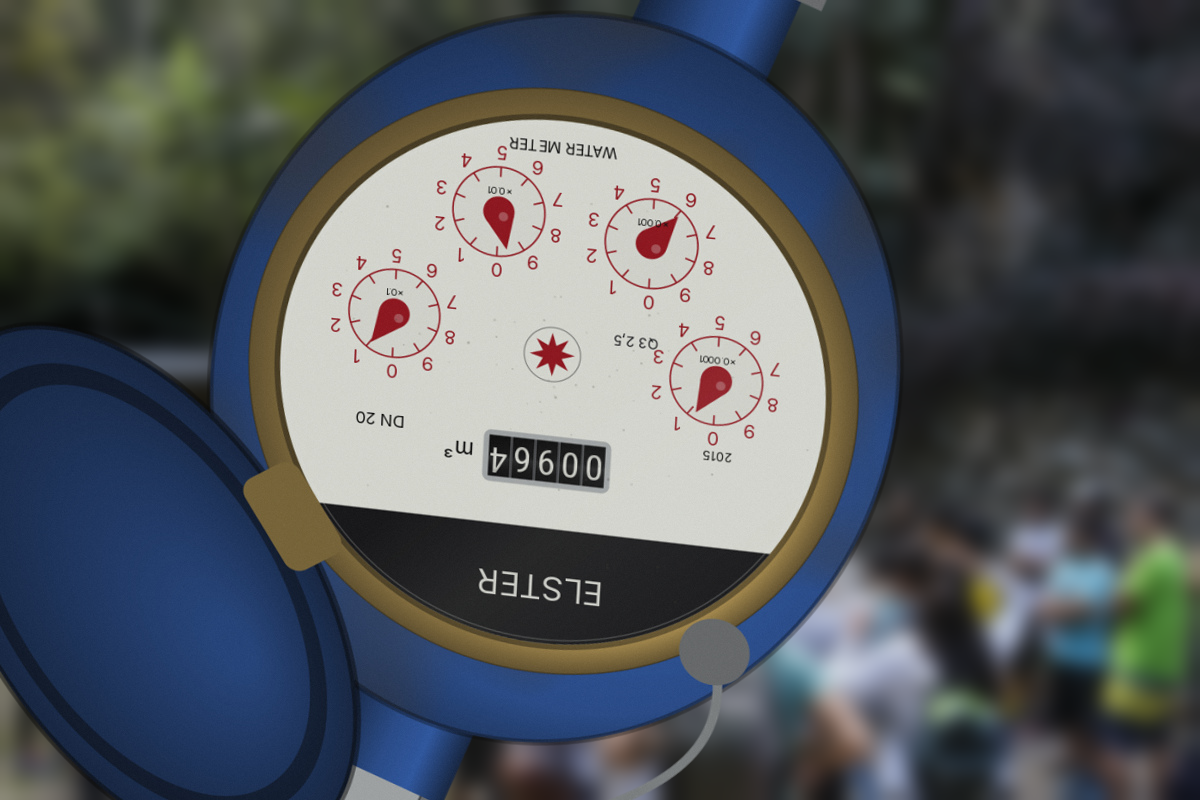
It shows m³ 964.0960
